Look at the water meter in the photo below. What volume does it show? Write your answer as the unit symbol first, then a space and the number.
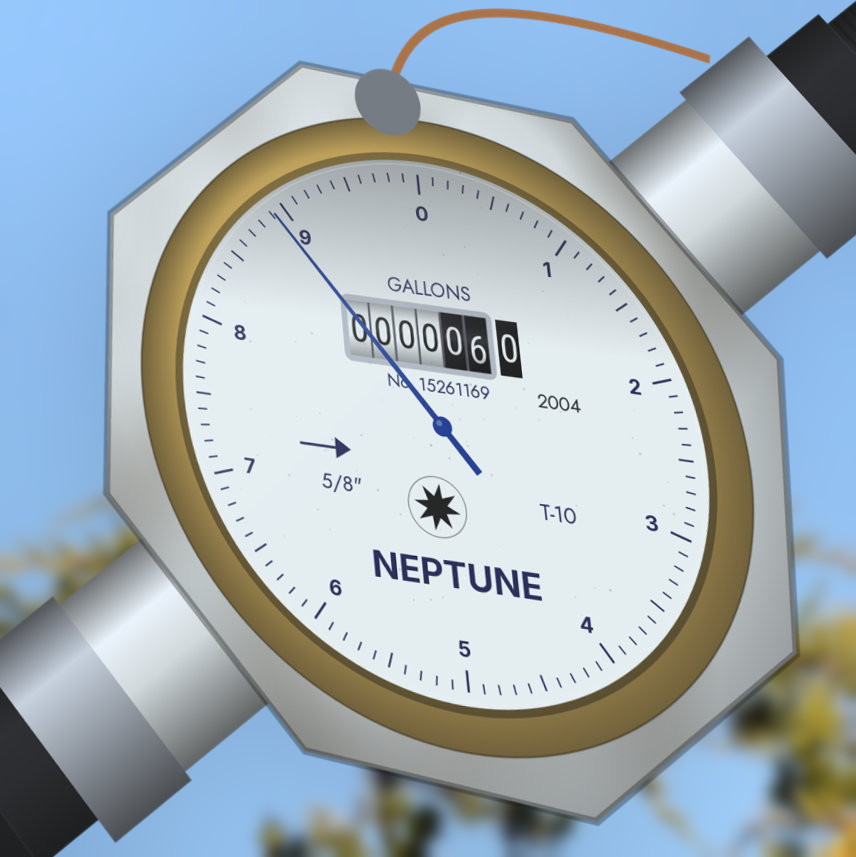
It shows gal 58.9
